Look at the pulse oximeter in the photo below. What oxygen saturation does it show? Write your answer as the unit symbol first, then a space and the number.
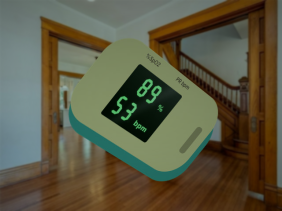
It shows % 89
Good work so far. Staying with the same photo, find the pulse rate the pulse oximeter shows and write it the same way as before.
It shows bpm 53
